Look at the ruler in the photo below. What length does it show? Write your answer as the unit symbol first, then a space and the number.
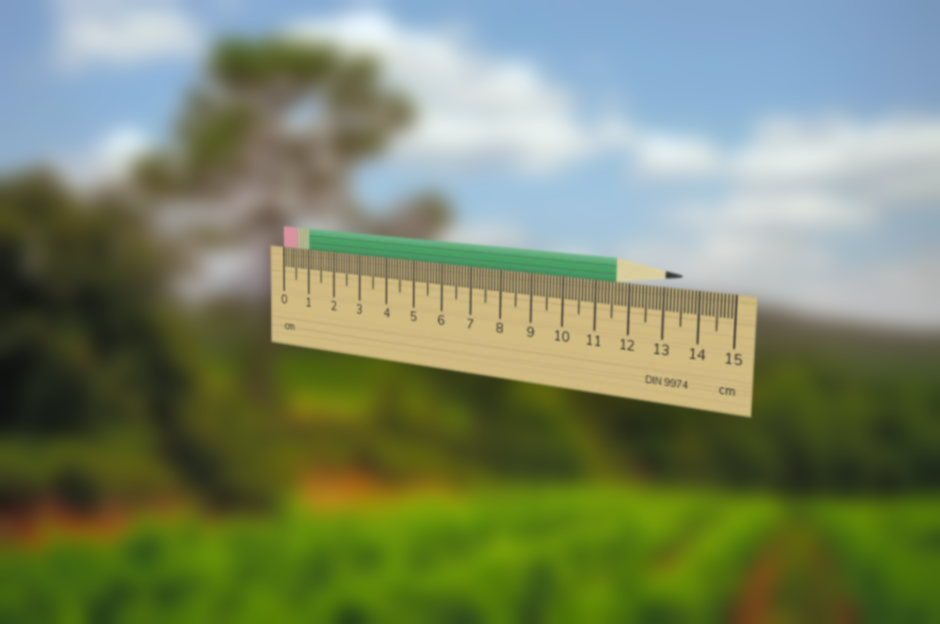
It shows cm 13.5
